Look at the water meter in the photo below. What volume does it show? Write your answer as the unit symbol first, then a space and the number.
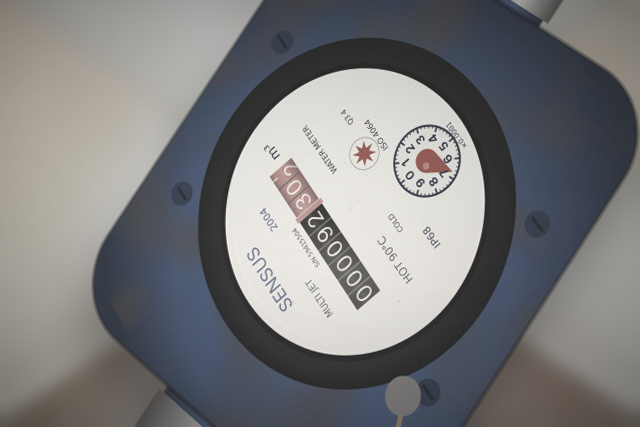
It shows m³ 92.3016
